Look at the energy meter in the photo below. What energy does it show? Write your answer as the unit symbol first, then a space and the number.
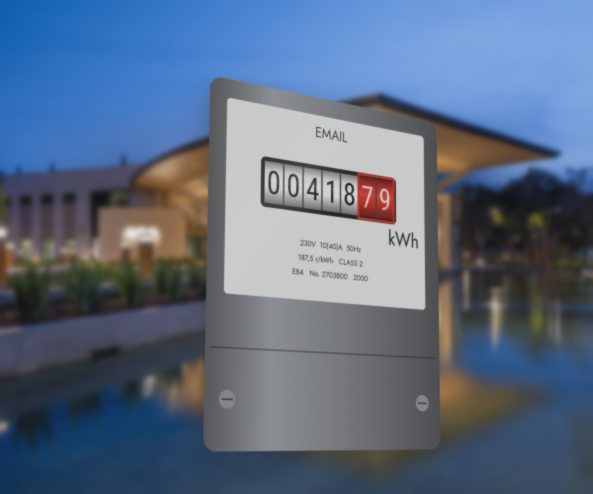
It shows kWh 418.79
